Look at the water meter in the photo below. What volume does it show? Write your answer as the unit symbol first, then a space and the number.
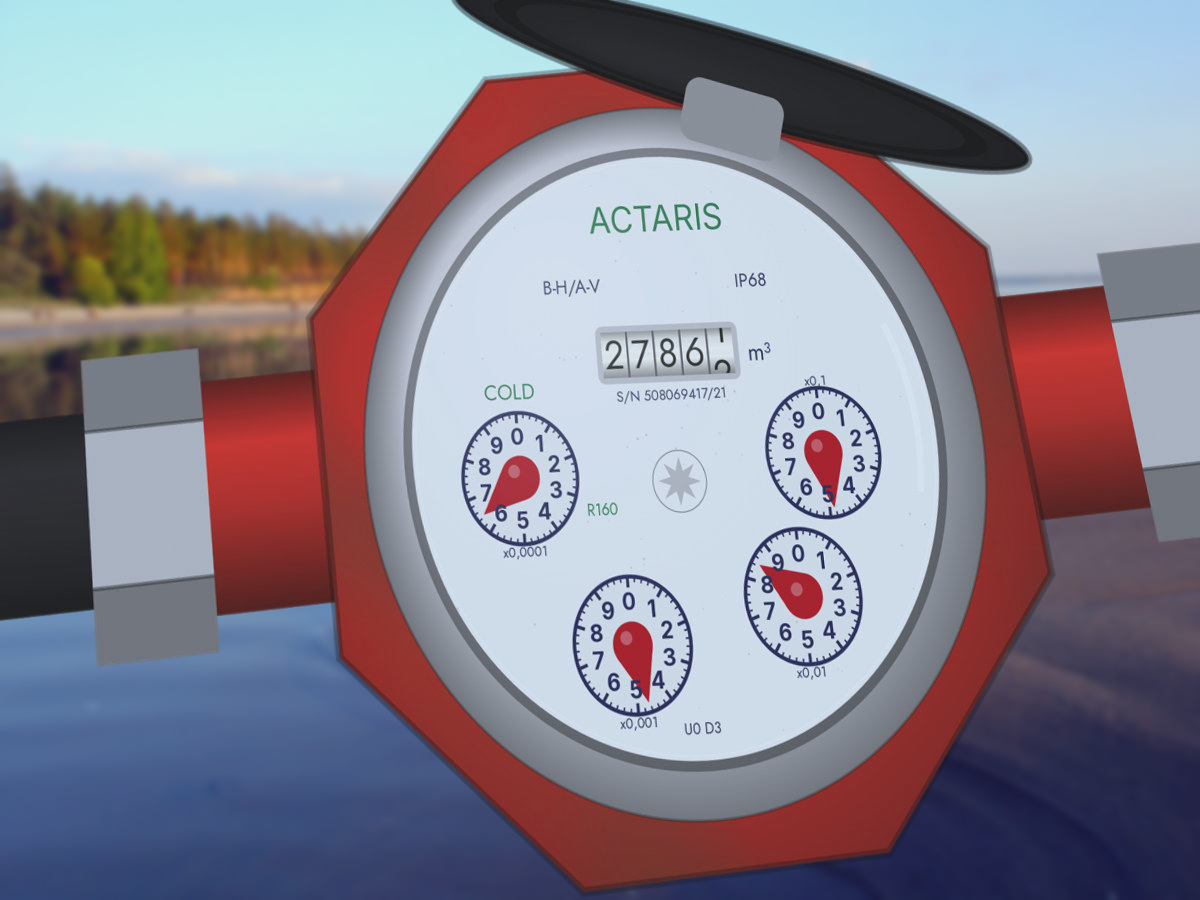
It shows m³ 27861.4846
